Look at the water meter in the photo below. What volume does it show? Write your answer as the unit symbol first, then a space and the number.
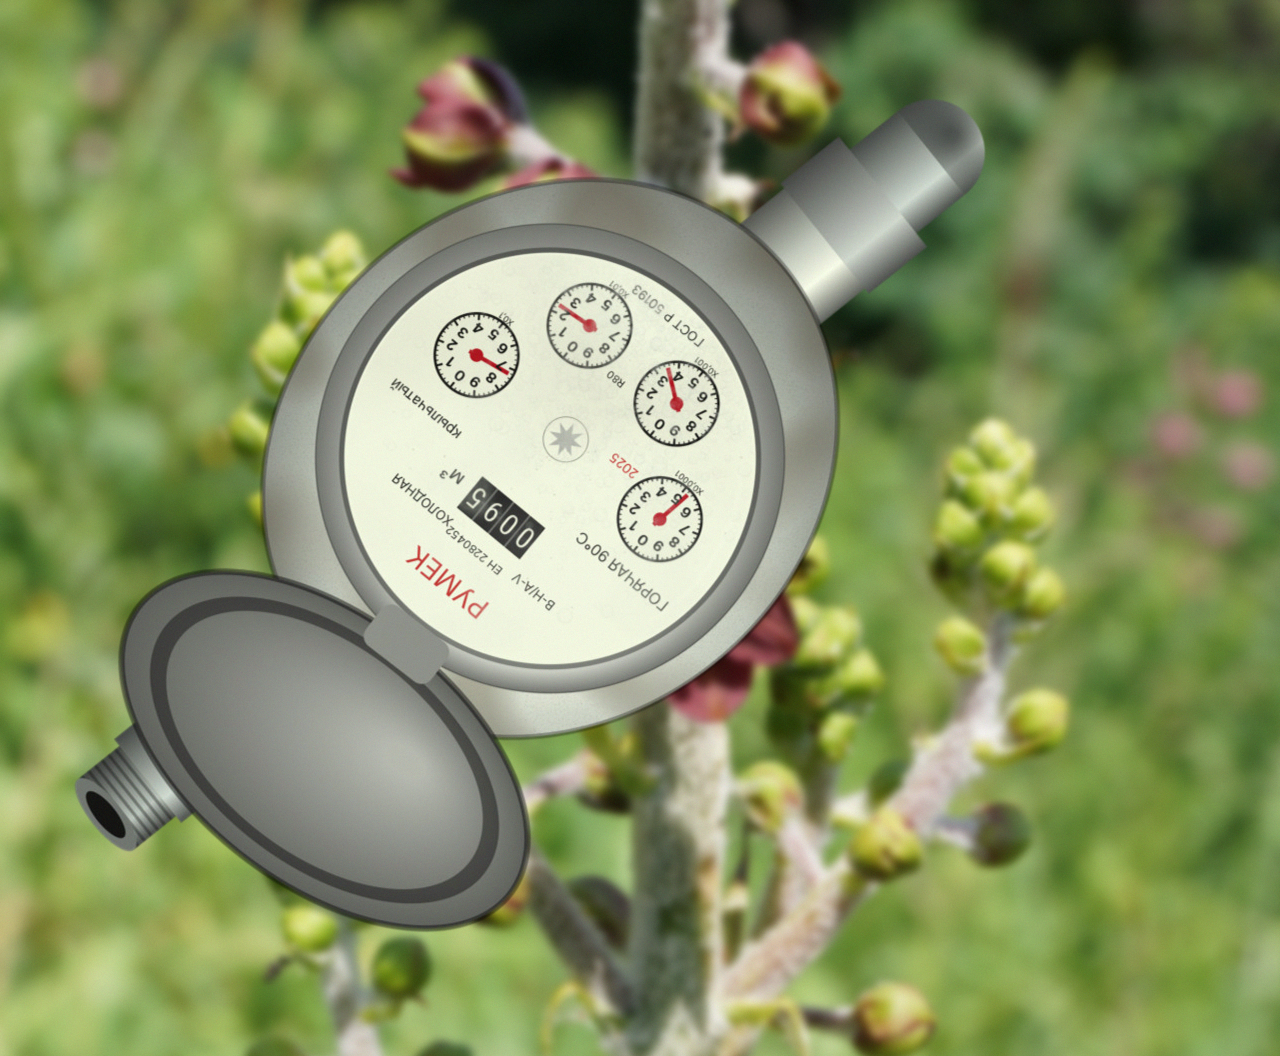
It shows m³ 95.7235
